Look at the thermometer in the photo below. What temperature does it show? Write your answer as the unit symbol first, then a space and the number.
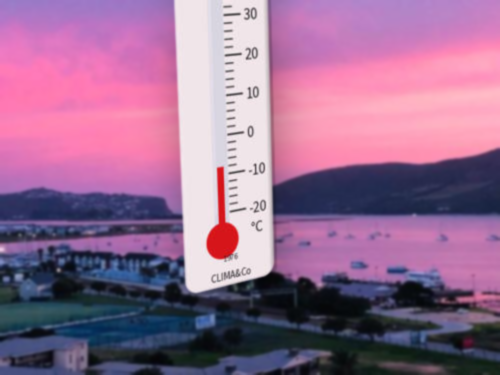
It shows °C -8
